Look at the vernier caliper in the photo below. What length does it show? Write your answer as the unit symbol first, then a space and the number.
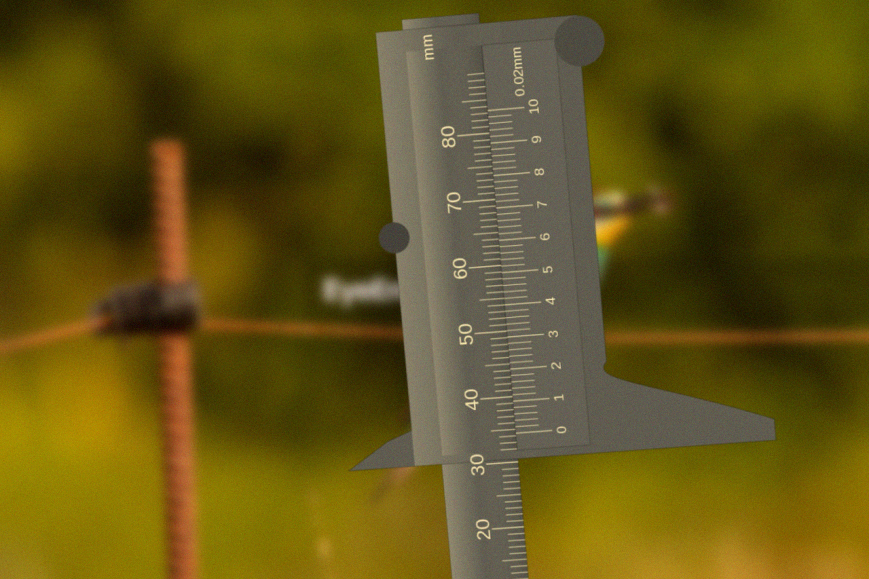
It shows mm 34.4
